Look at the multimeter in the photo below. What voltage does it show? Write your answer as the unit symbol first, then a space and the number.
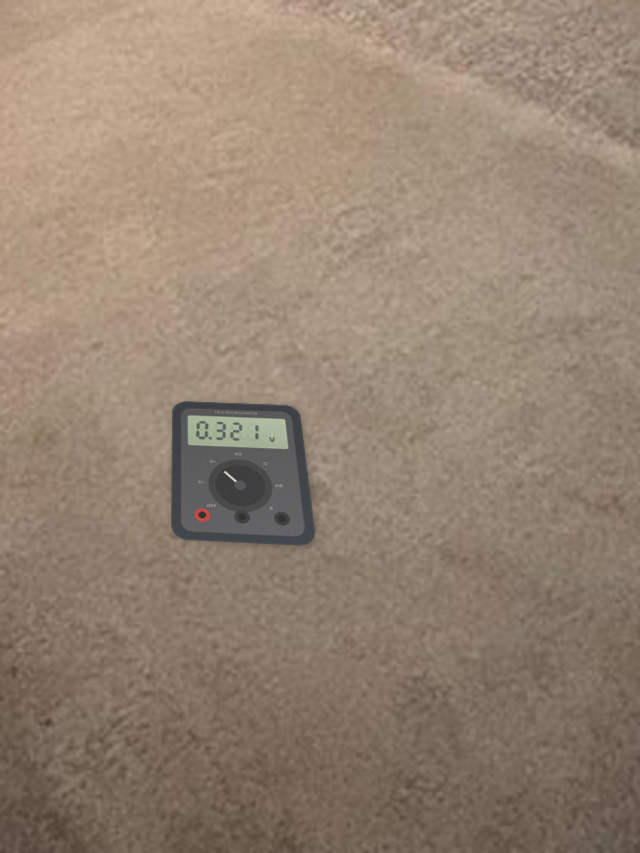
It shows V 0.321
